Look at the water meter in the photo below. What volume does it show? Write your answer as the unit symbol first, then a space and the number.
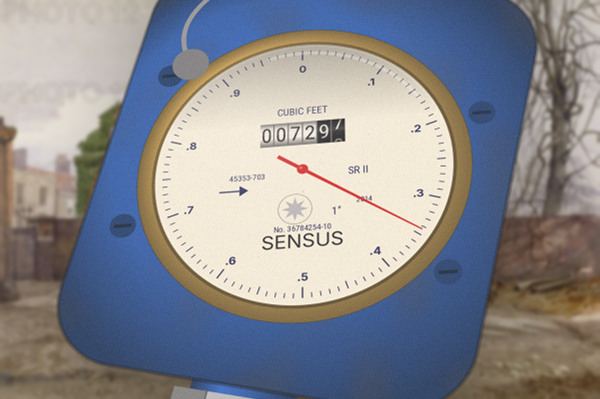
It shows ft³ 7297.34
